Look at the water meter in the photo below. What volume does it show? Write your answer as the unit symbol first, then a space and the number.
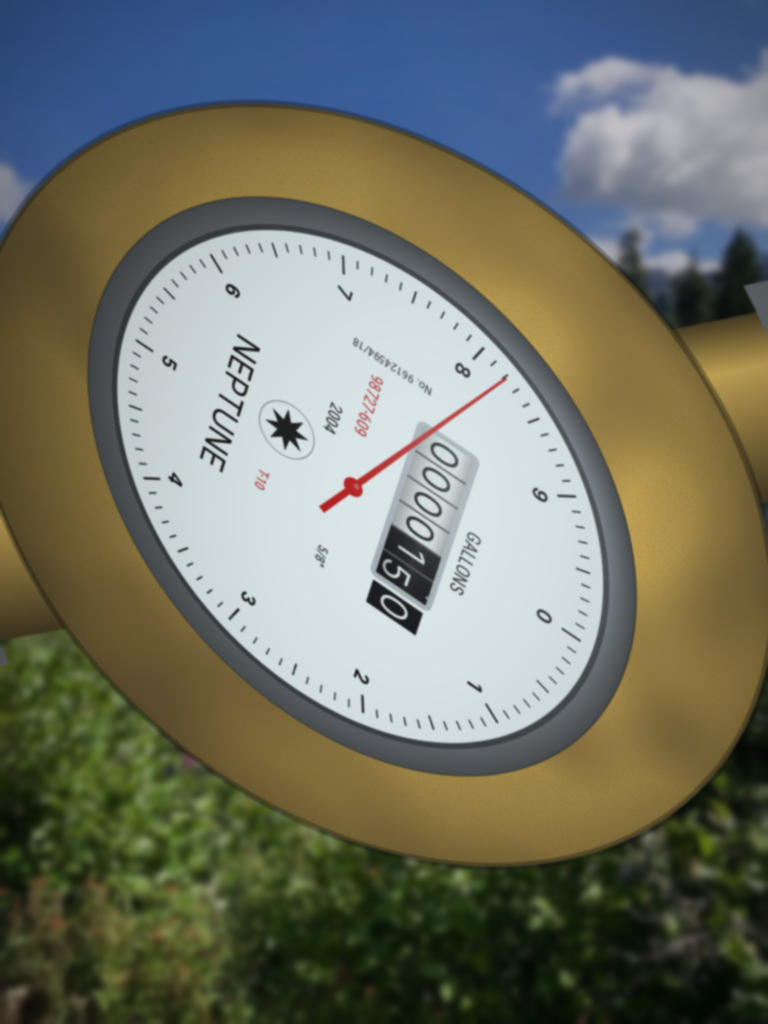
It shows gal 148.2
